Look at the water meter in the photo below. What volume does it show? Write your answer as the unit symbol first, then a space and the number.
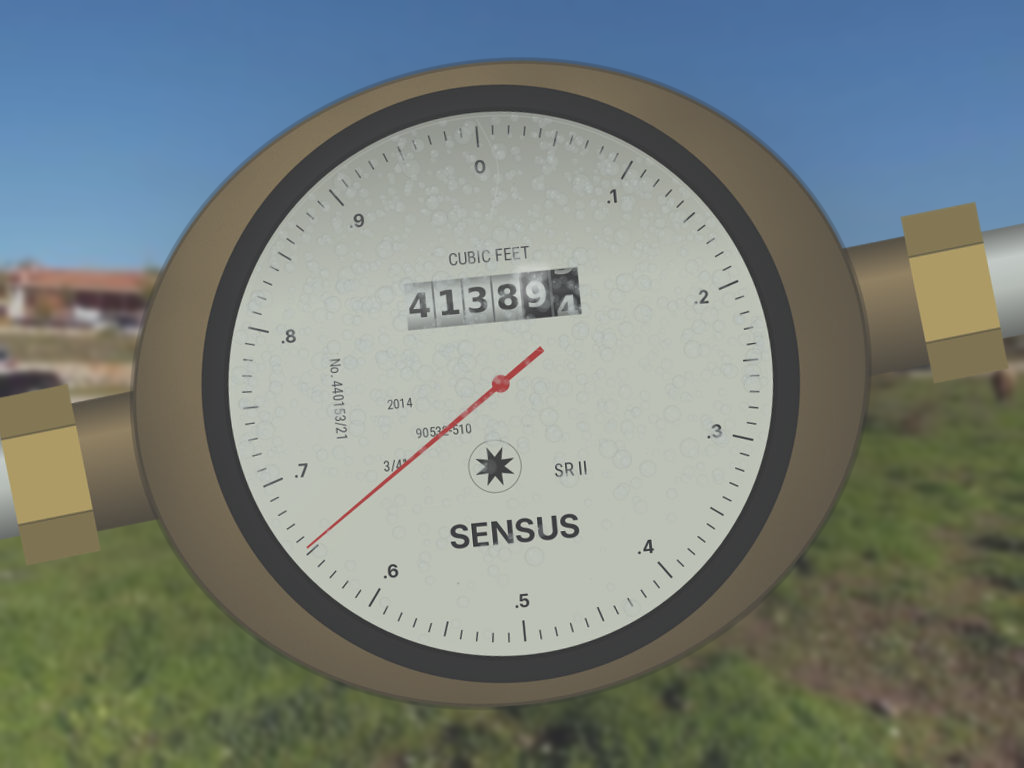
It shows ft³ 413893.65
